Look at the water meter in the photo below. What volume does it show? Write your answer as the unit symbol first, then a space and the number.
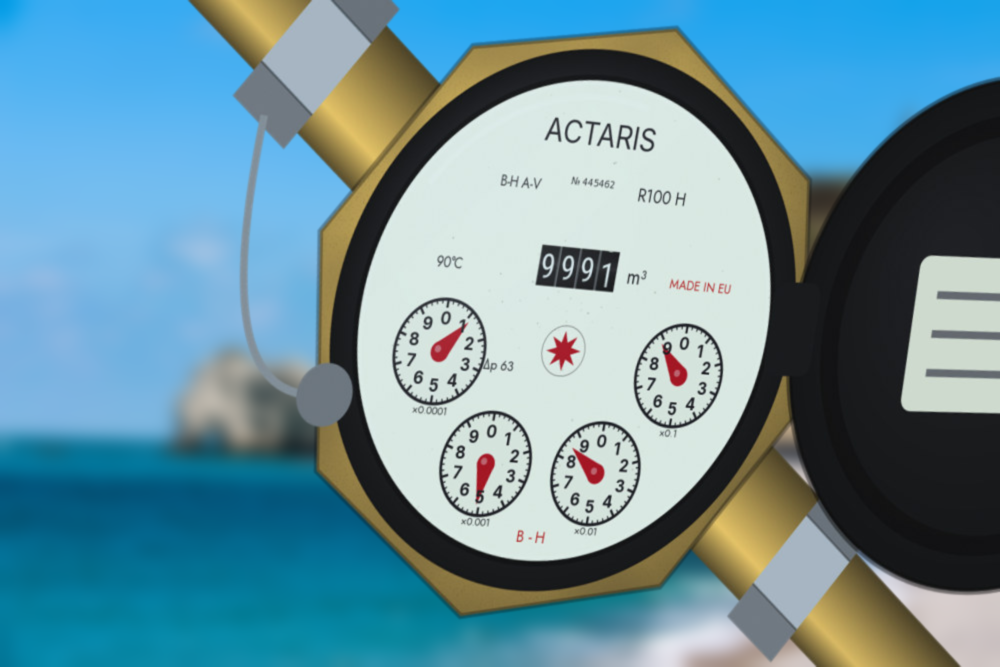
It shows m³ 9990.8851
